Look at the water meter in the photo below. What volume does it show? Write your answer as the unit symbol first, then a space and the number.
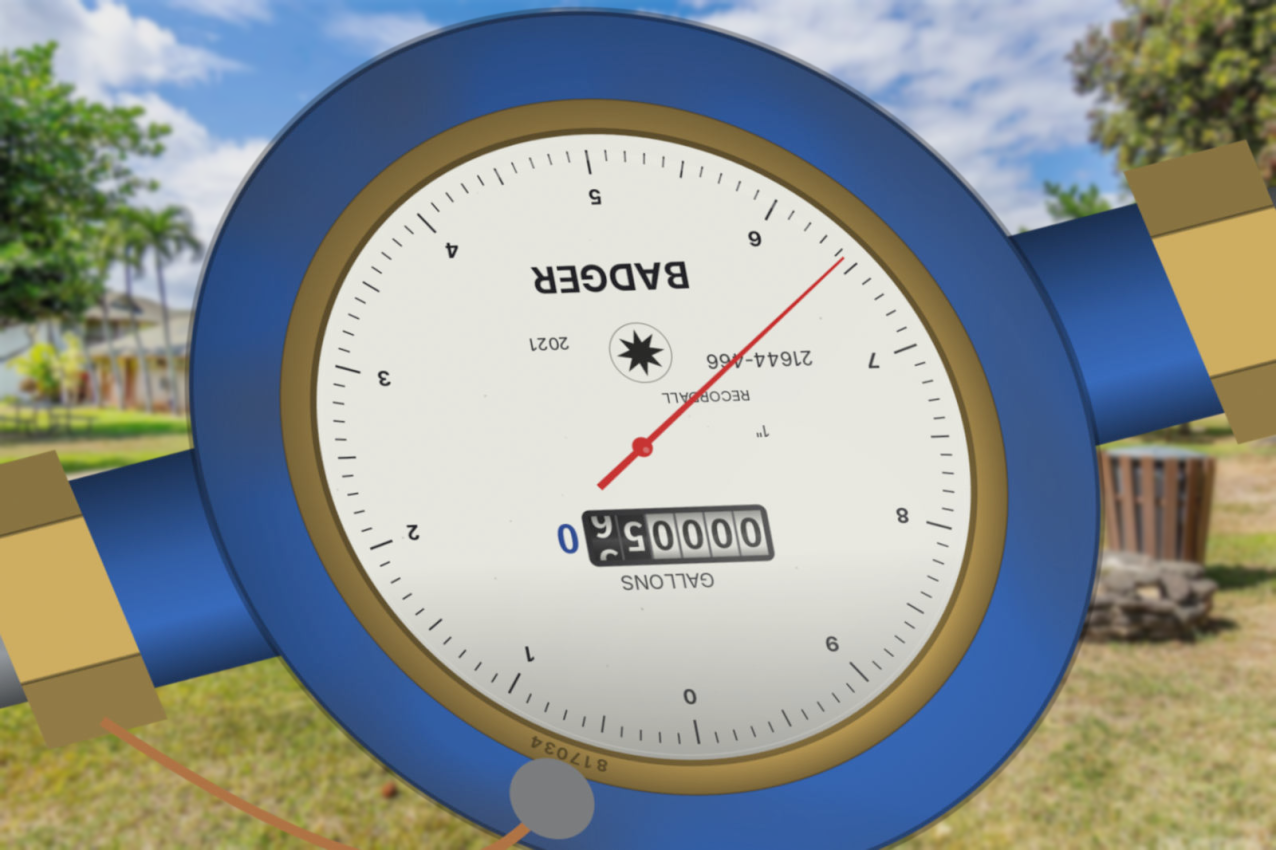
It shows gal 556.4
